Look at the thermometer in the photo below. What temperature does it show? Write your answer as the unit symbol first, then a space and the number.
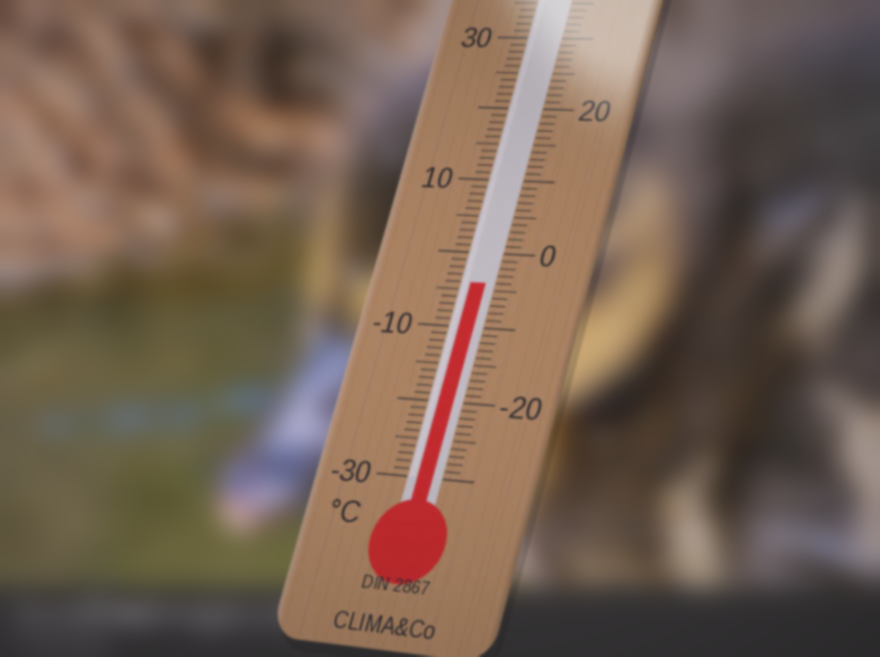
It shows °C -4
